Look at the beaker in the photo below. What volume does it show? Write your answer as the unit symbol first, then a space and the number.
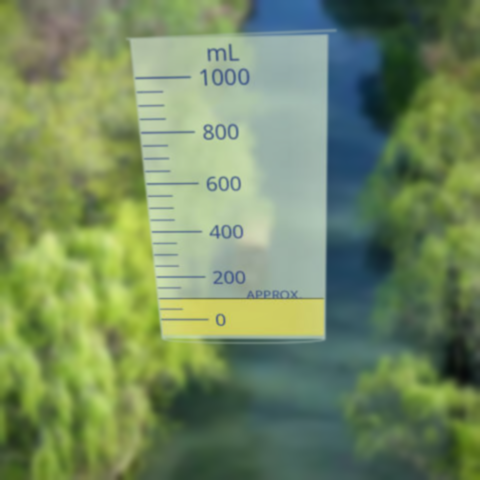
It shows mL 100
